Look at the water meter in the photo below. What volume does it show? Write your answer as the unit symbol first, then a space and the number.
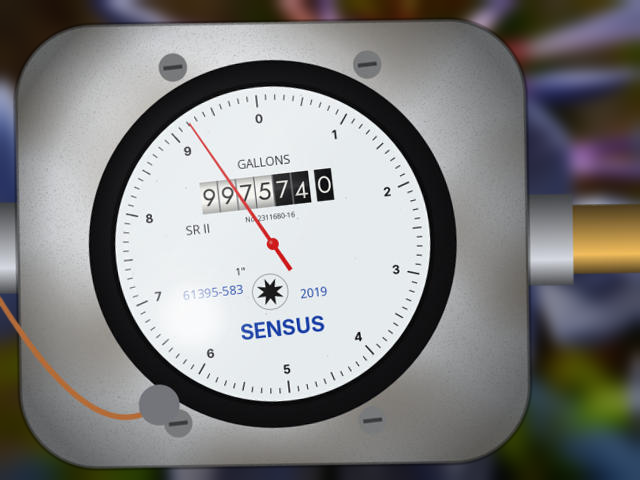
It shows gal 9975739.2
